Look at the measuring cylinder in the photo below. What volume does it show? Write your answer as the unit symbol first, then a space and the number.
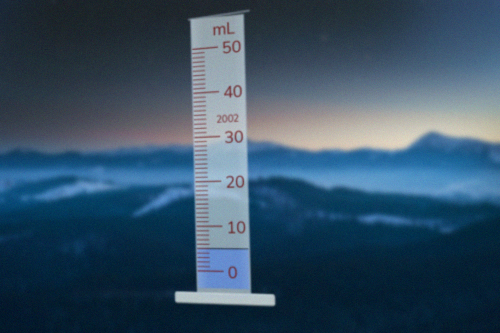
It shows mL 5
